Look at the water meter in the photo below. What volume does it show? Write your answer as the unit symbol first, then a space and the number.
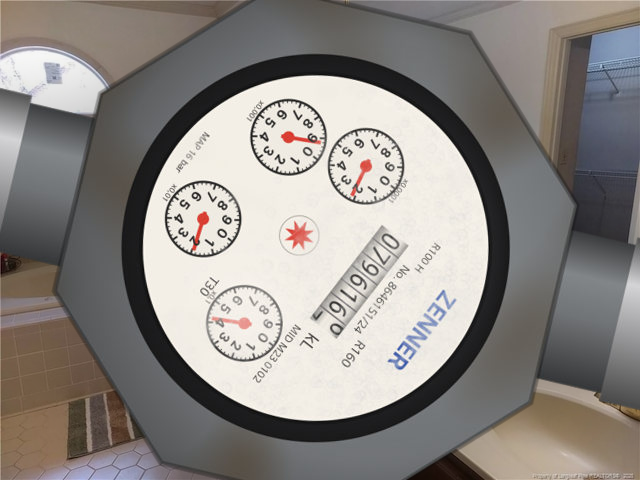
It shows kL 796166.4192
